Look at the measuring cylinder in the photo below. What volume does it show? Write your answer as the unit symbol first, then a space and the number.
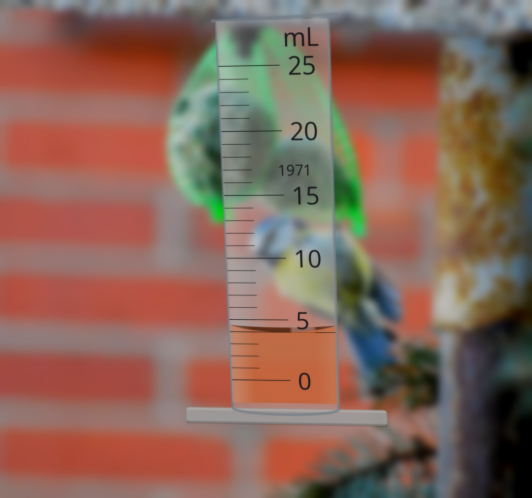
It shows mL 4
